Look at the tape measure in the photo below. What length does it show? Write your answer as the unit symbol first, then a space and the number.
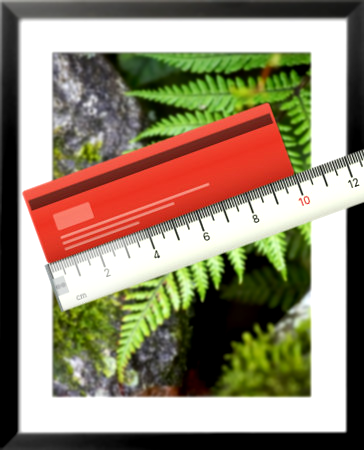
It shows cm 10
